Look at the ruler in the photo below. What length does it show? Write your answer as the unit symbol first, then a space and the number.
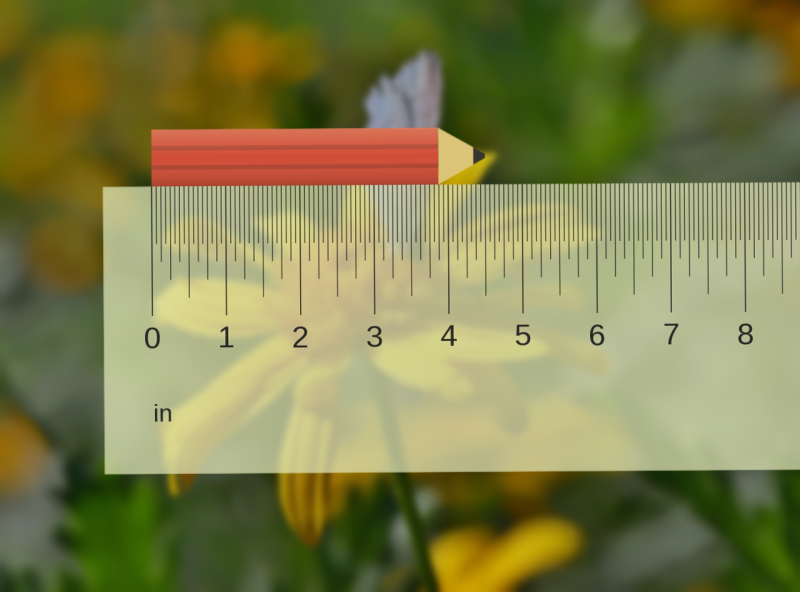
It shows in 4.5
